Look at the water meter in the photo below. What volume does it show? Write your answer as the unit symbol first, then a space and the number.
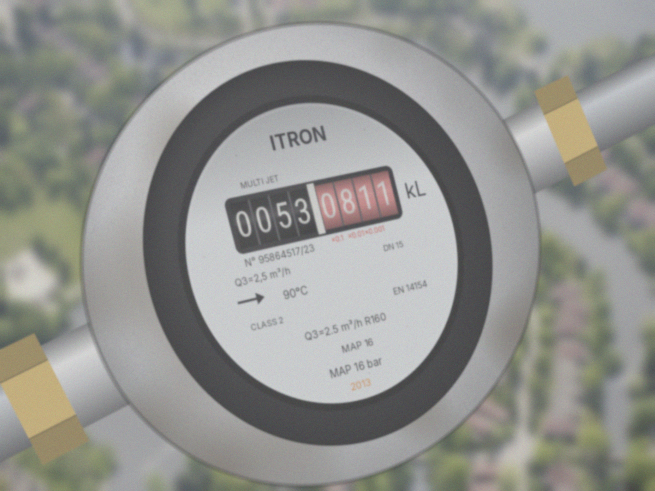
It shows kL 53.0811
